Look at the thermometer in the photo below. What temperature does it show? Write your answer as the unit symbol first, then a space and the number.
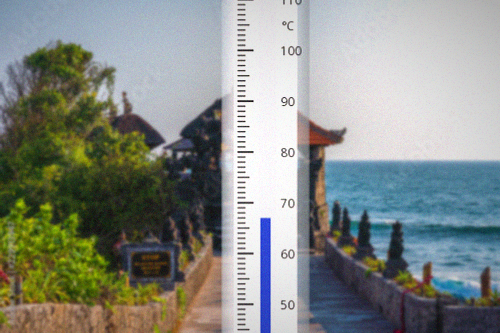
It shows °C 67
